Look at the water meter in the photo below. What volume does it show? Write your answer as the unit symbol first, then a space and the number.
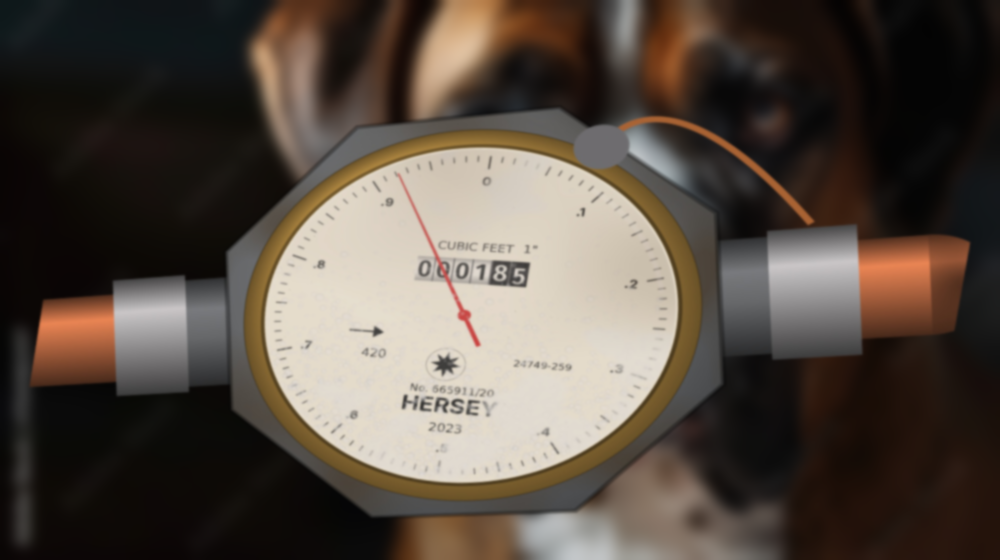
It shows ft³ 184.92
